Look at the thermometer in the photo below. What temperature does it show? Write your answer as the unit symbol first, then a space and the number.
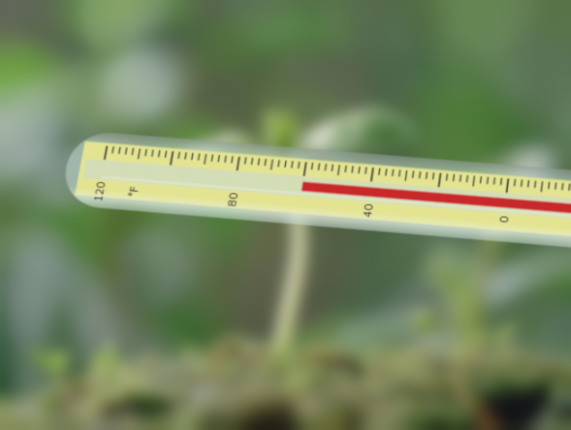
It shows °F 60
